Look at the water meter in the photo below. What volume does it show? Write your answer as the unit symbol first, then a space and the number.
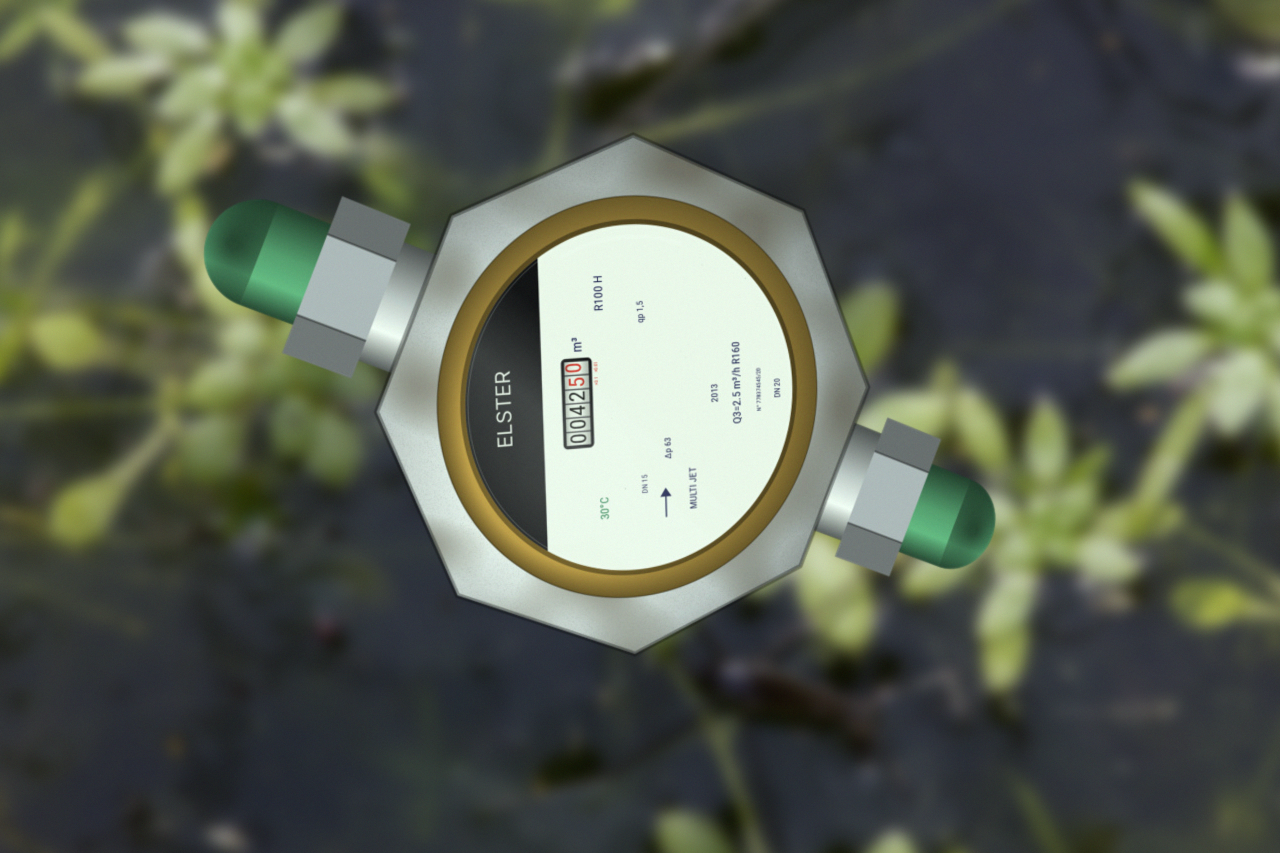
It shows m³ 42.50
